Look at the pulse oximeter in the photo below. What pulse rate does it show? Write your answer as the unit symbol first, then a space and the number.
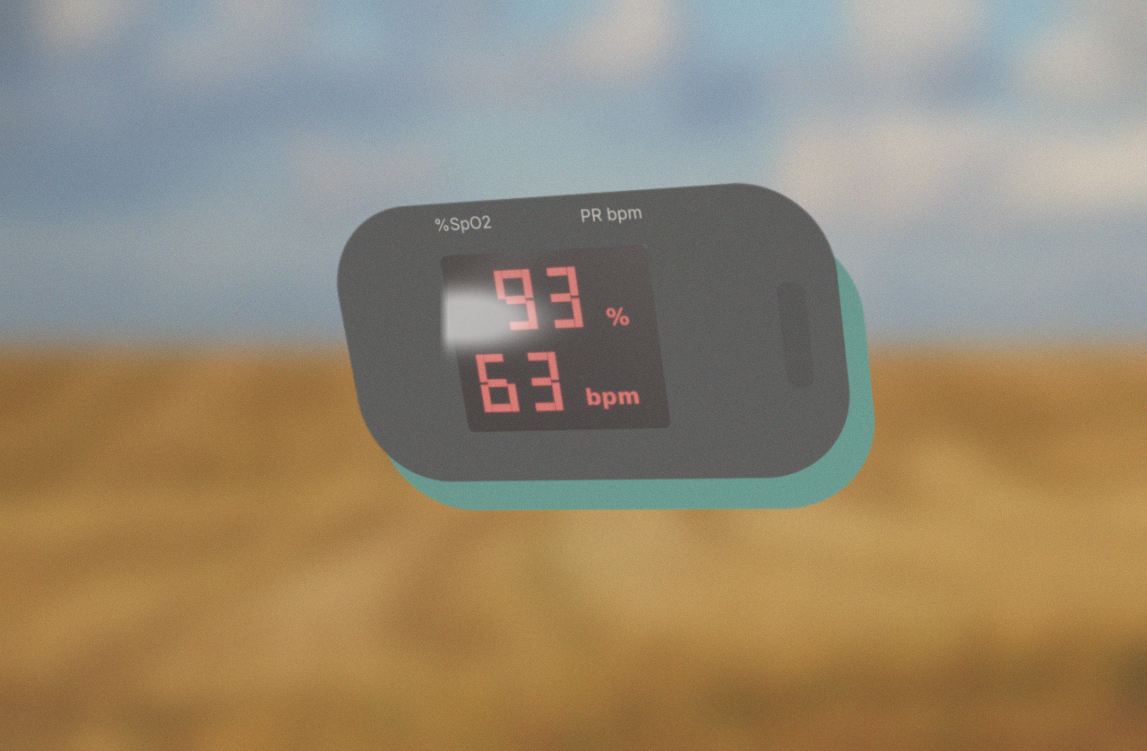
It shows bpm 63
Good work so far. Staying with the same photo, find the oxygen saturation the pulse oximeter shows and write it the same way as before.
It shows % 93
